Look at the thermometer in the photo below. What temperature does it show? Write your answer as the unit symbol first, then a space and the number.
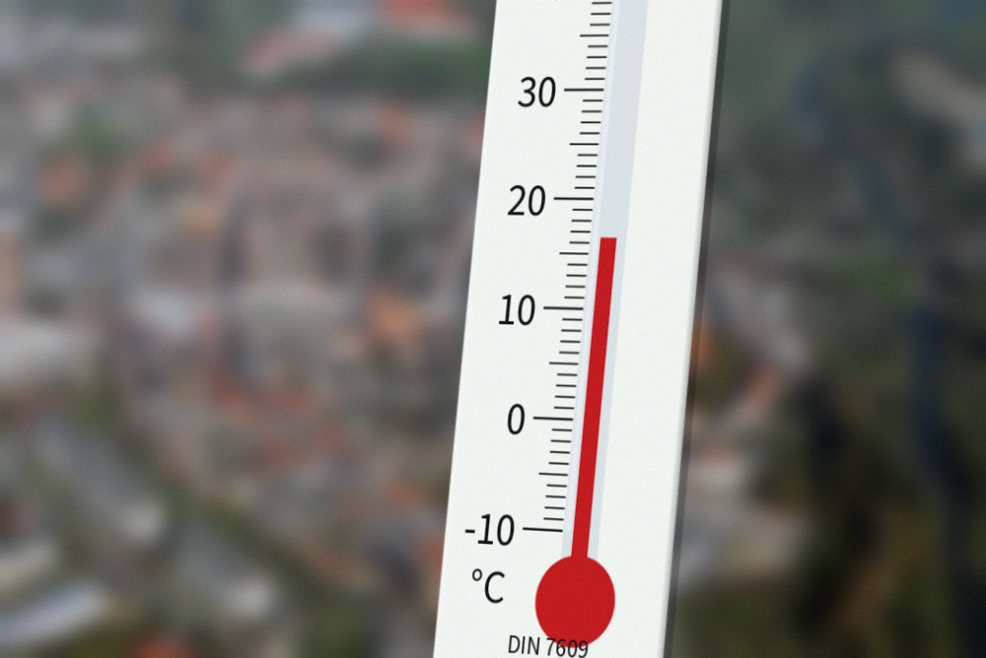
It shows °C 16.5
